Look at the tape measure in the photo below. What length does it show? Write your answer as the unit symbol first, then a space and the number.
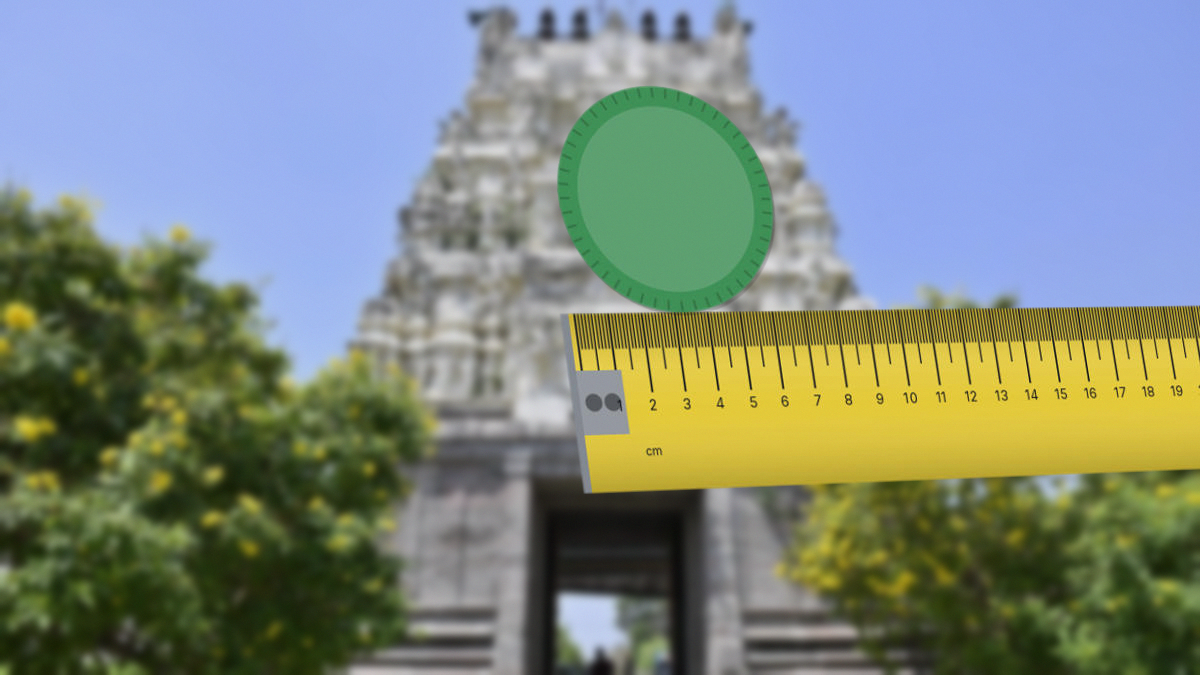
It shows cm 6.5
